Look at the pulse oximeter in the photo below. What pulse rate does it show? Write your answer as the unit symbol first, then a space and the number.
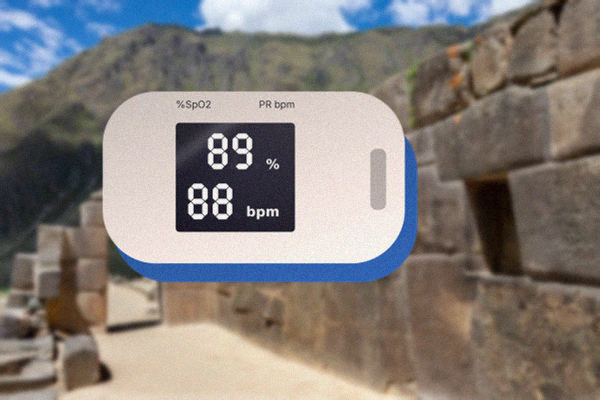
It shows bpm 88
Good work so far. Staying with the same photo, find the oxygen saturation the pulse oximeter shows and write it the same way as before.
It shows % 89
